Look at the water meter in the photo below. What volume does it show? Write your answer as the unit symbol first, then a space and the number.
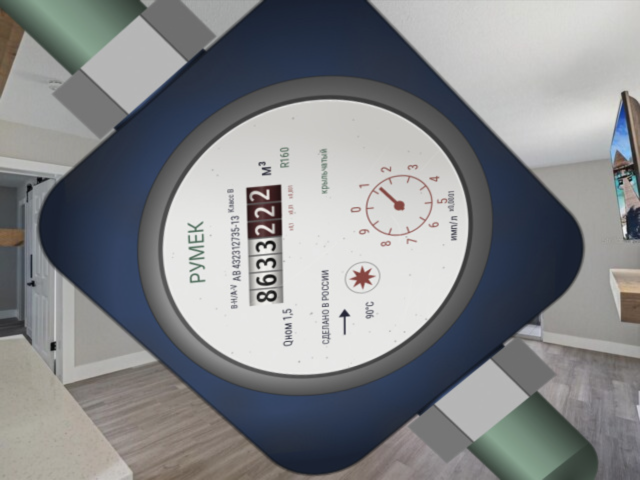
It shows m³ 8633.2221
